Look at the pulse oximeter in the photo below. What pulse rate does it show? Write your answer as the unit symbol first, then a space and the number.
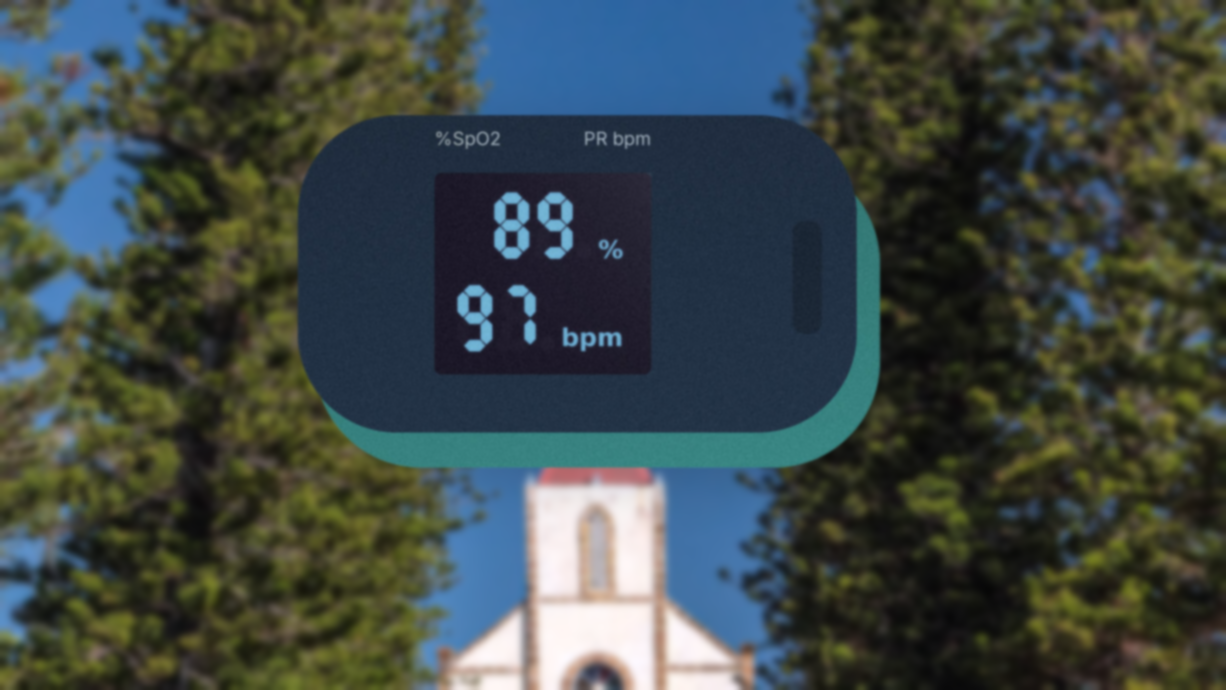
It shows bpm 97
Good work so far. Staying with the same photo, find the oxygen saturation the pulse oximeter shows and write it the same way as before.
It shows % 89
